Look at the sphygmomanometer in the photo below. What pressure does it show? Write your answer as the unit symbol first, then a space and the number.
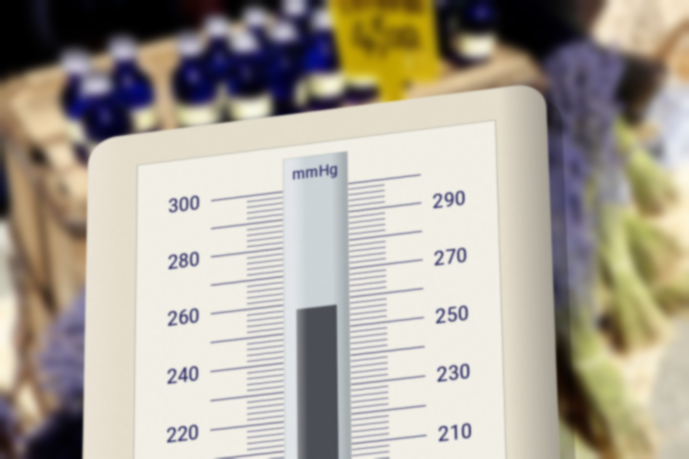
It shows mmHg 258
